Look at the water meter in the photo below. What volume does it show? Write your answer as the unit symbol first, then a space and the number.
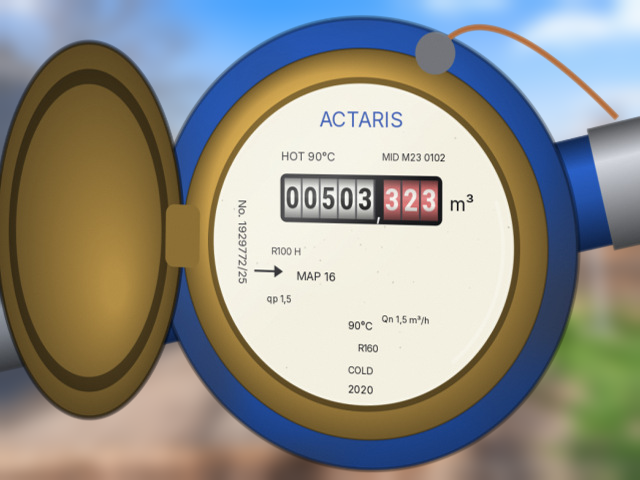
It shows m³ 503.323
